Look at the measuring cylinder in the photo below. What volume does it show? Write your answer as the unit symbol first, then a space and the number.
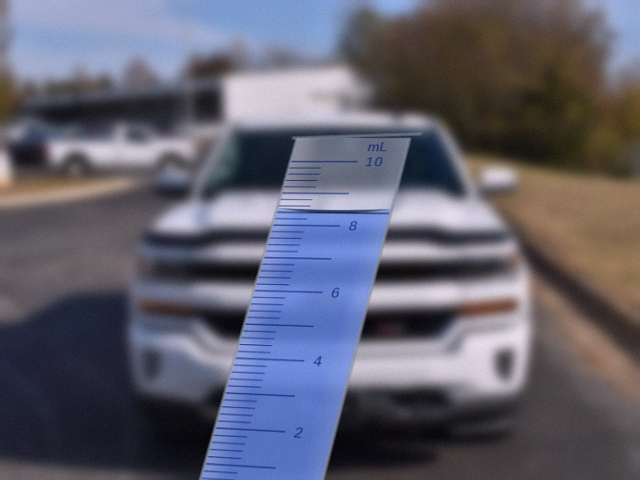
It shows mL 8.4
